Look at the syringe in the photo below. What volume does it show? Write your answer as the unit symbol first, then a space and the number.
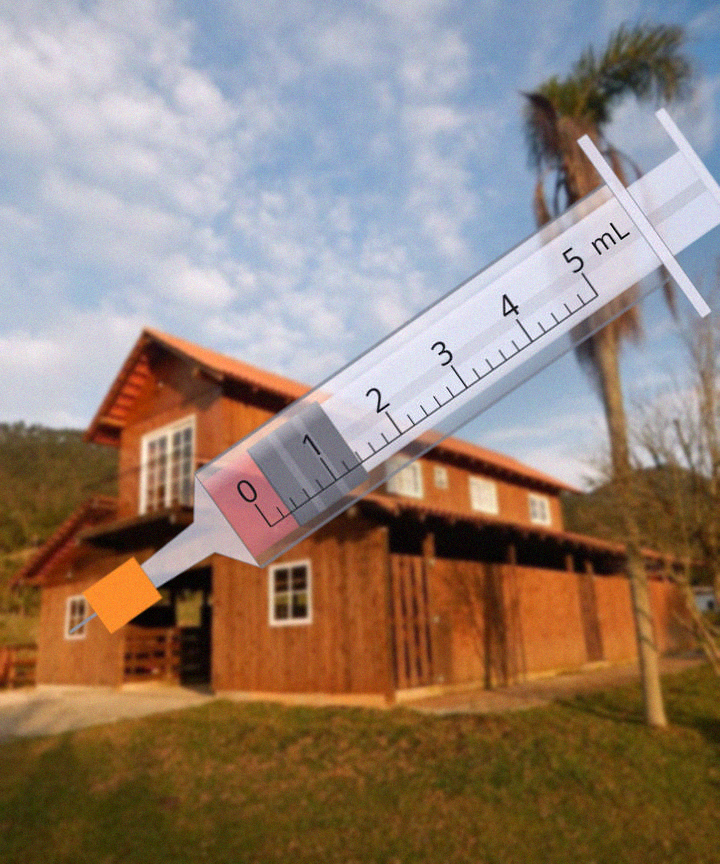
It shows mL 0.3
